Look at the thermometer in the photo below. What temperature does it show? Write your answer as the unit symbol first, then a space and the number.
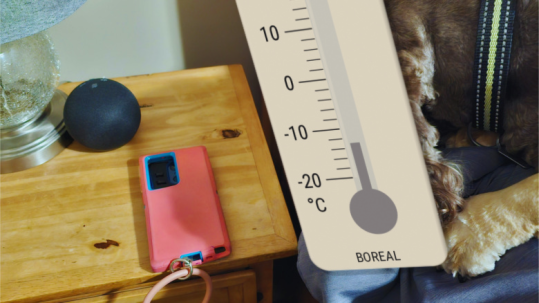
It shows °C -13
